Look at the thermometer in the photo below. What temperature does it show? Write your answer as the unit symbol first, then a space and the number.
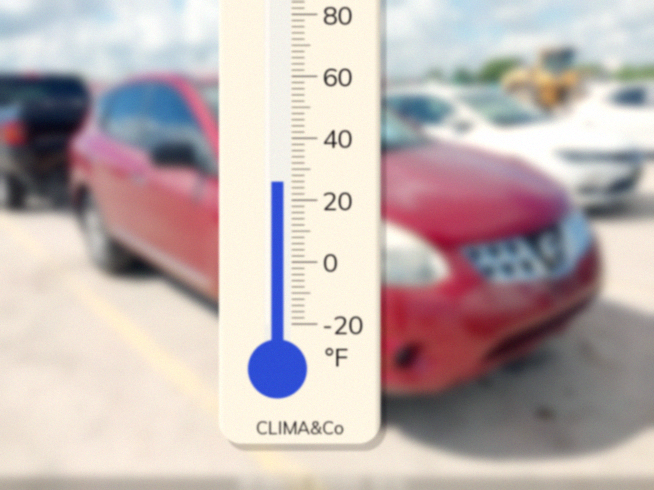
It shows °F 26
